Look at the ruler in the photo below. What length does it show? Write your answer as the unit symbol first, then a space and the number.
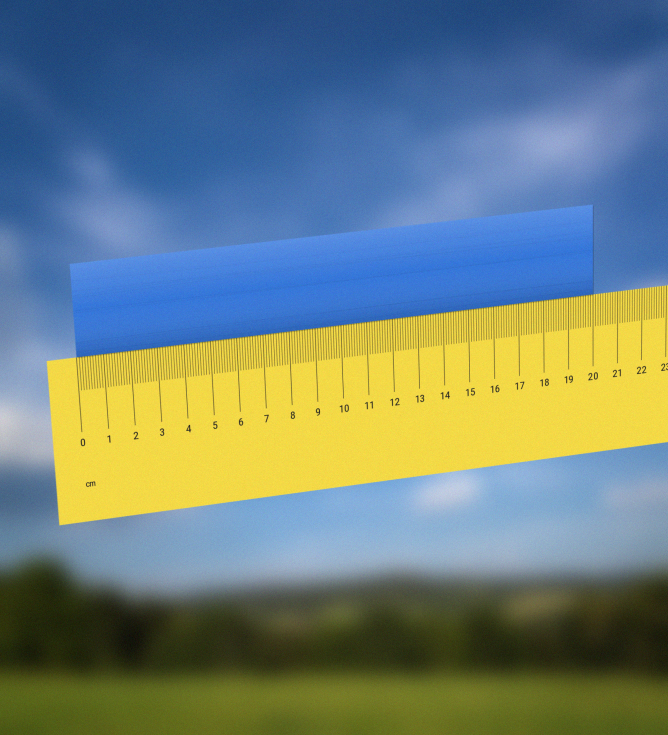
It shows cm 20
